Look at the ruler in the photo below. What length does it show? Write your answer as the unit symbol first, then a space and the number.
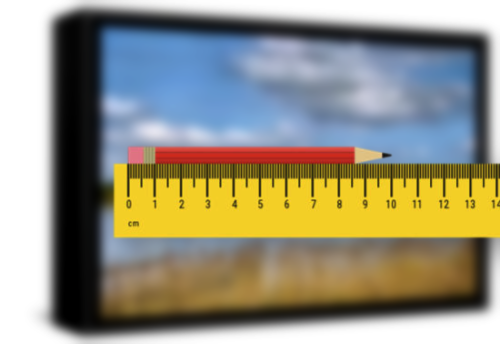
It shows cm 10
